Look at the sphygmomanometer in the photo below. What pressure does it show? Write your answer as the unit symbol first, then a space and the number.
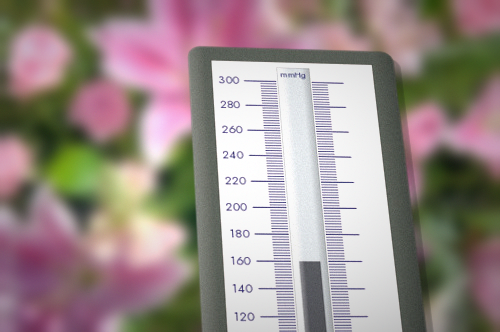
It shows mmHg 160
